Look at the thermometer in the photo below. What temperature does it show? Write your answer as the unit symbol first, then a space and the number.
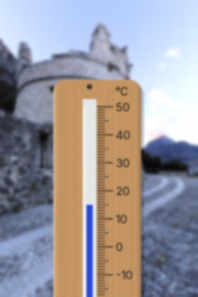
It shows °C 15
